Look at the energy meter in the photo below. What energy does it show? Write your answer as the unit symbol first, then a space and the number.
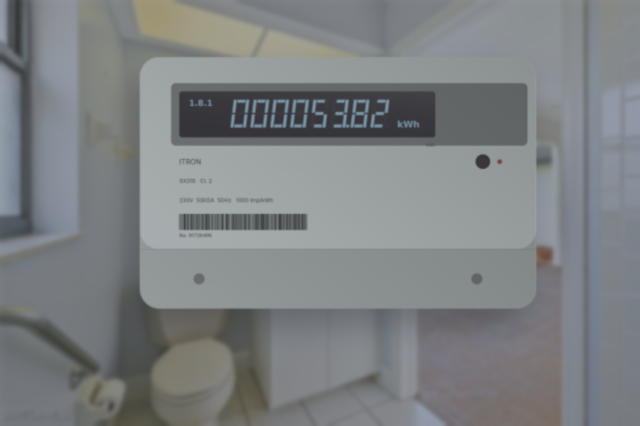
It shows kWh 53.82
